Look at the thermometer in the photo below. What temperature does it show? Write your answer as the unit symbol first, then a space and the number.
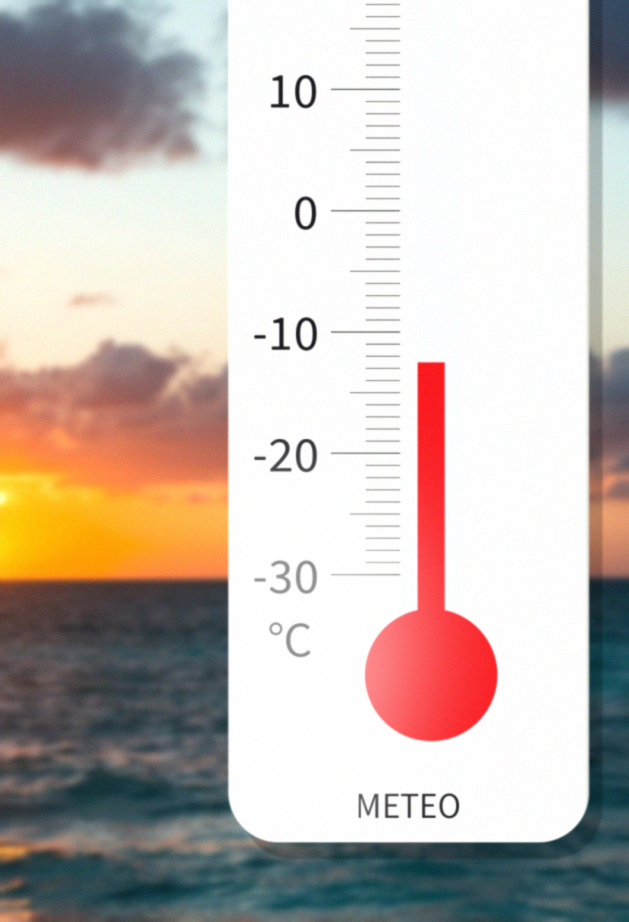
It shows °C -12.5
